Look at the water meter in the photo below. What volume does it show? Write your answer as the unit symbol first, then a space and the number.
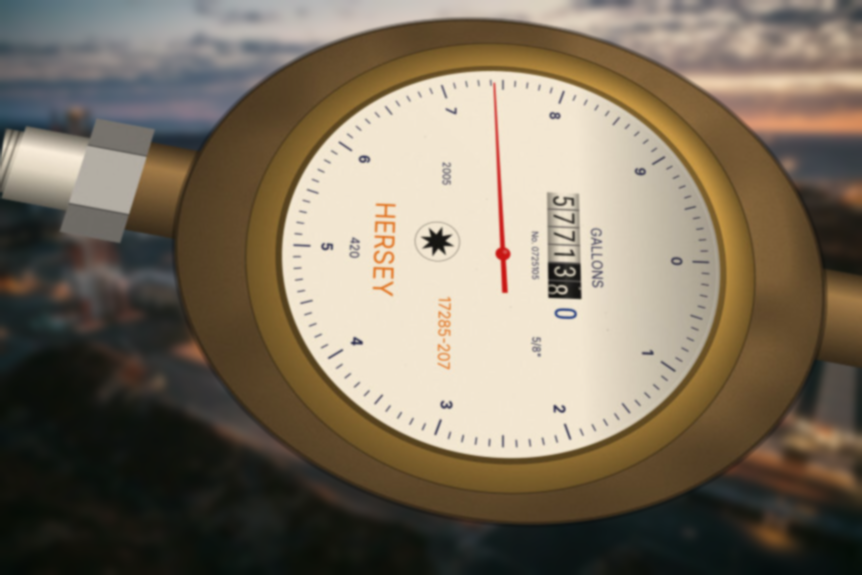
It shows gal 5771377.4
